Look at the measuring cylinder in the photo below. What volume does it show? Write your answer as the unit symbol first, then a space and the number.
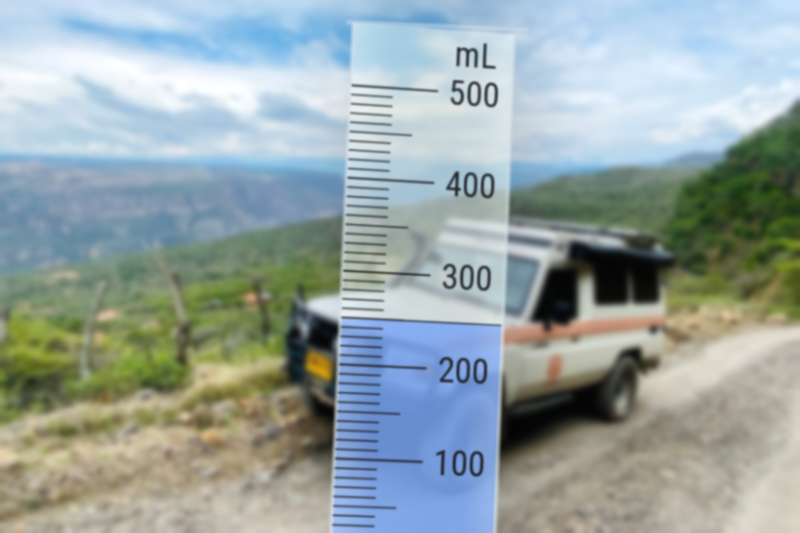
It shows mL 250
